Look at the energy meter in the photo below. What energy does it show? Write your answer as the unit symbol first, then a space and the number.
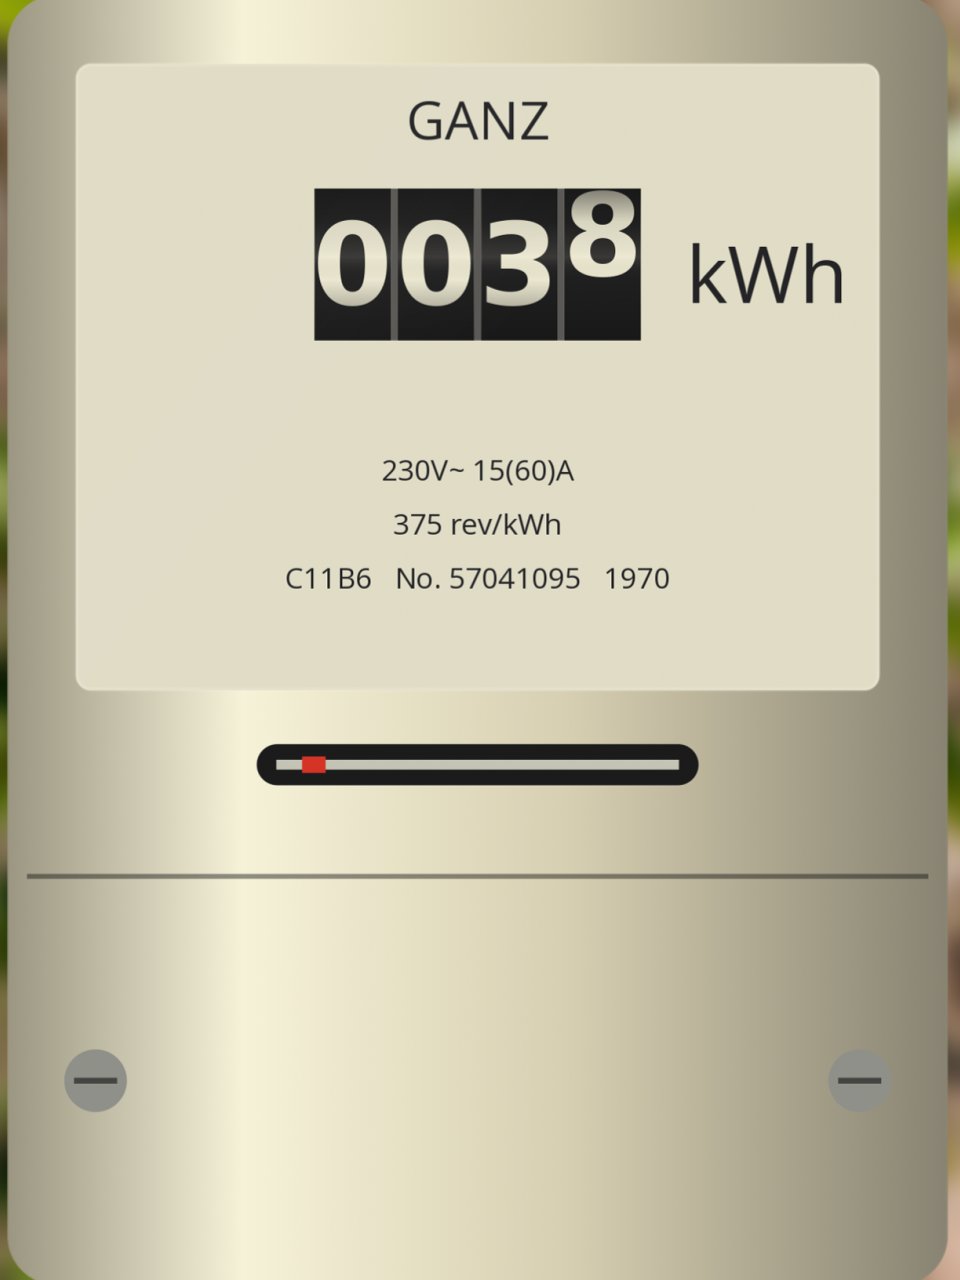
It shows kWh 38
